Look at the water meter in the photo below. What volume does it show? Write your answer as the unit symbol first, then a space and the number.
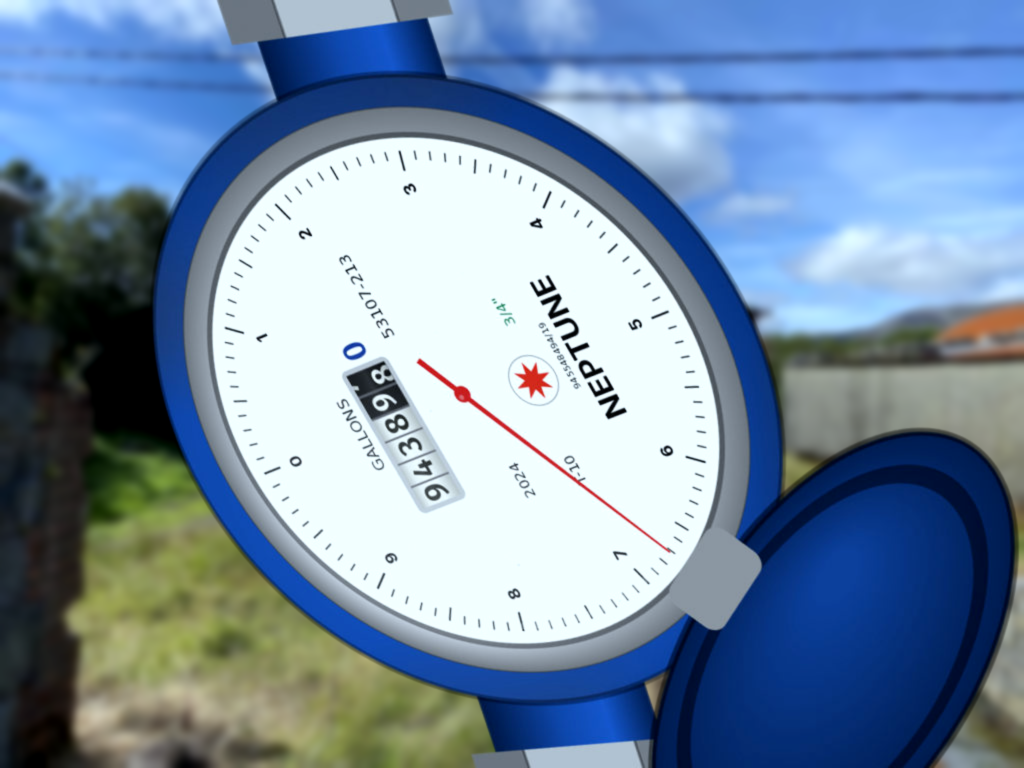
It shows gal 9438976.7
